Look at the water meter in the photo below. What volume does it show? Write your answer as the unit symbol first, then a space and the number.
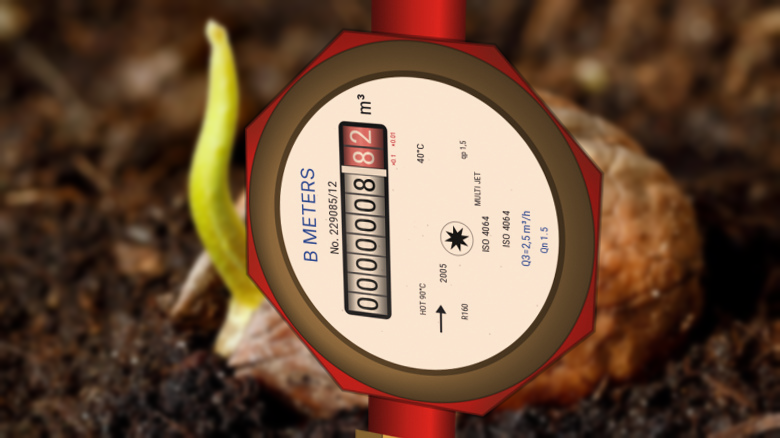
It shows m³ 8.82
